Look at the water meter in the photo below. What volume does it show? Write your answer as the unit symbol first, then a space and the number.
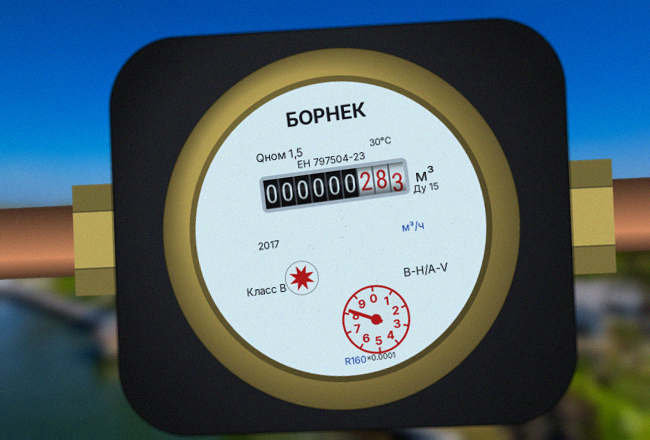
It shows m³ 0.2828
